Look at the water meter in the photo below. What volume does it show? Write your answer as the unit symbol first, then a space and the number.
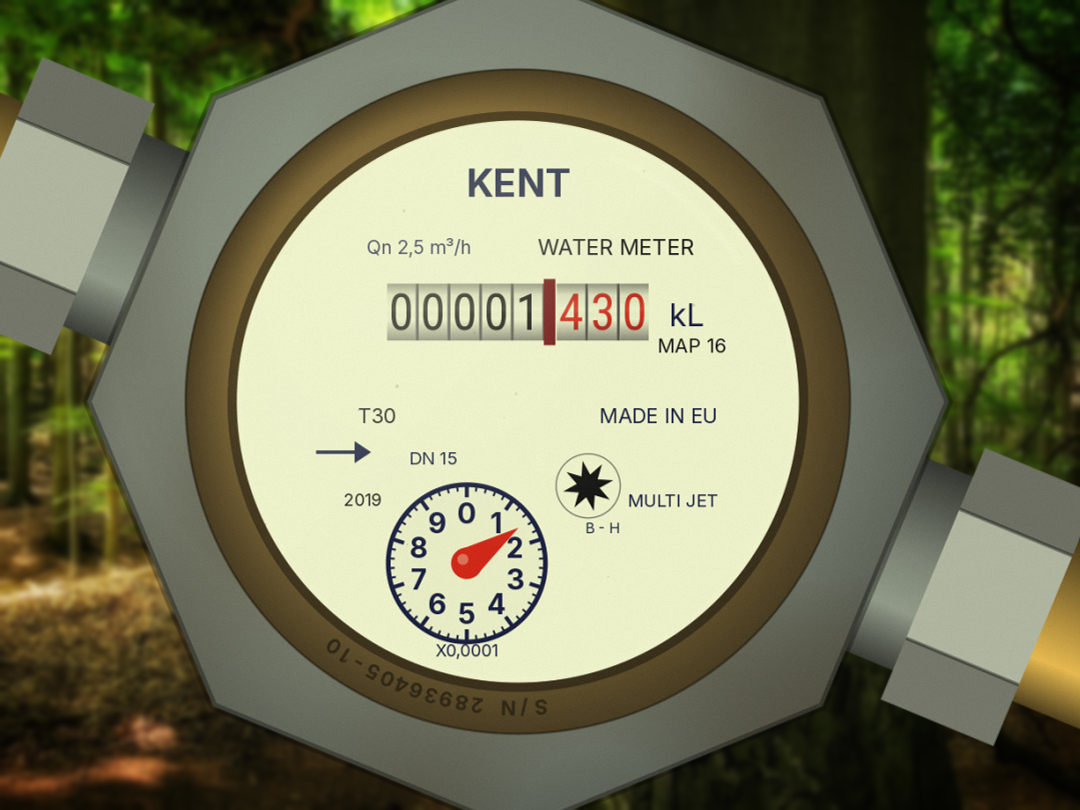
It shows kL 1.4301
